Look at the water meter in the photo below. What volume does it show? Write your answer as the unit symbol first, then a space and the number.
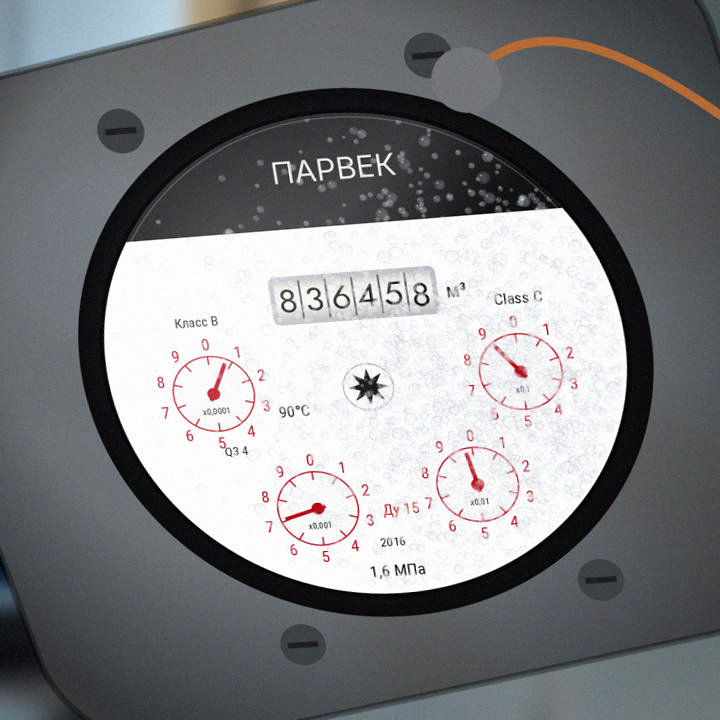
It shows m³ 836457.8970
